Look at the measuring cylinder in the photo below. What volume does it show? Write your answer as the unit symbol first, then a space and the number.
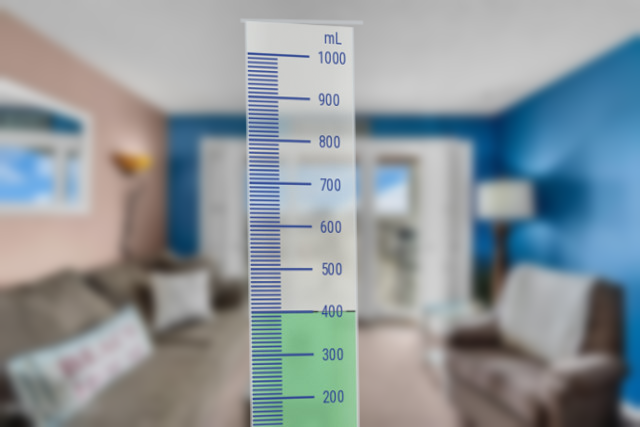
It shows mL 400
